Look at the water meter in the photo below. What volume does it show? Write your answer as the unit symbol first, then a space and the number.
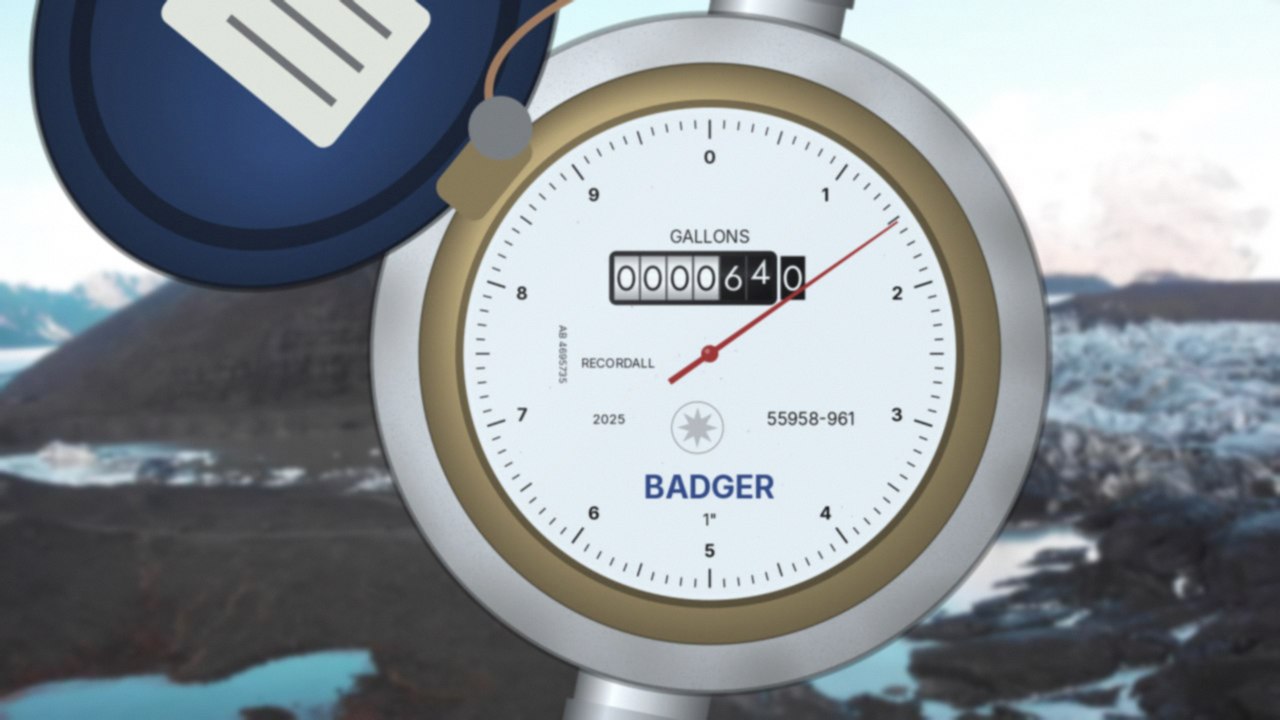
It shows gal 641.5
